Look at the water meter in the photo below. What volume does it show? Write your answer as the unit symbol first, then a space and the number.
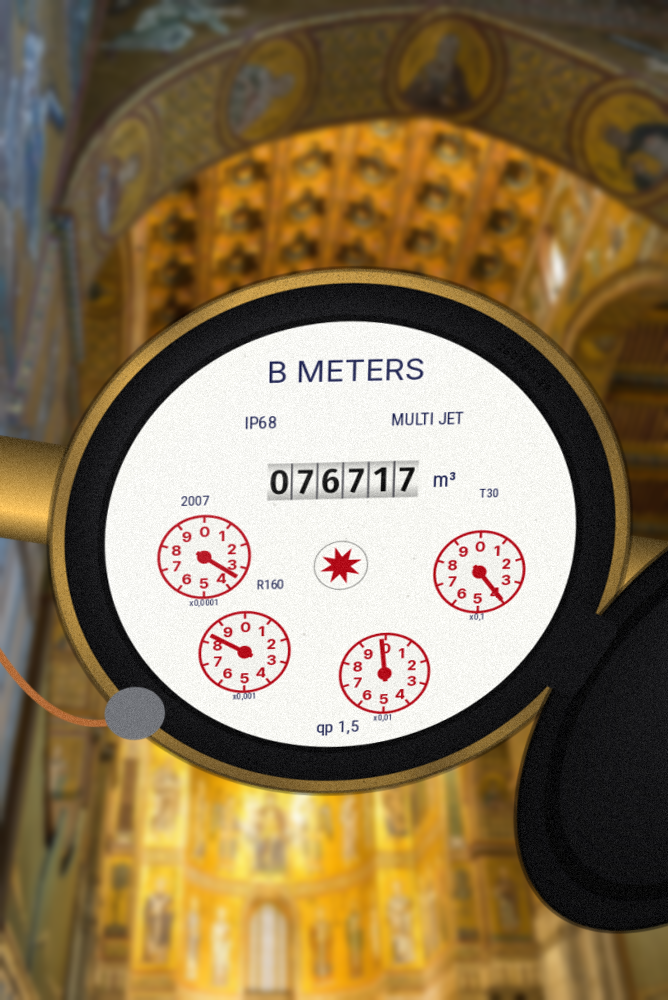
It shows m³ 76717.3983
